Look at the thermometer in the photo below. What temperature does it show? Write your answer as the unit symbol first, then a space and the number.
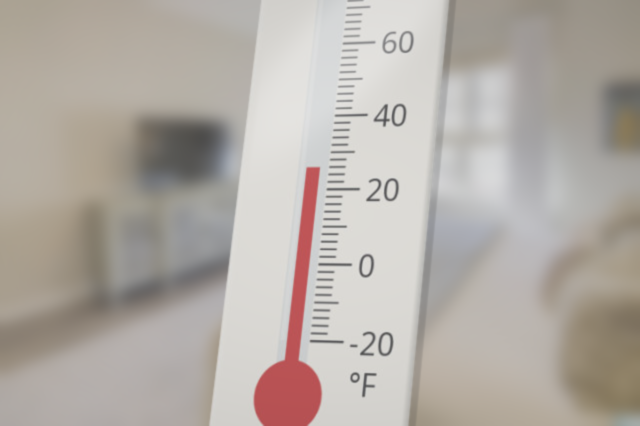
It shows °F 26
